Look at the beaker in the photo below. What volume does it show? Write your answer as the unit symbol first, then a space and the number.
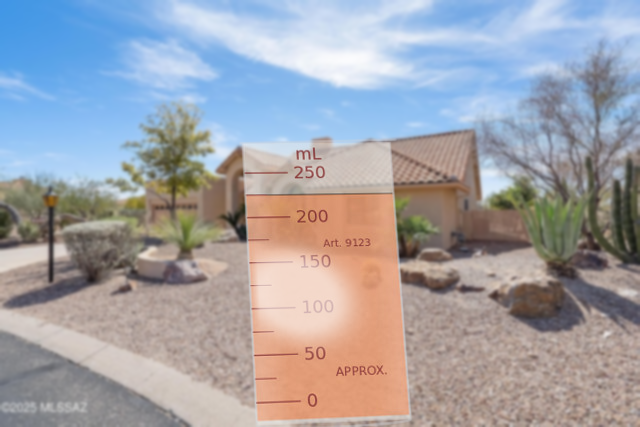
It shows mL 225
